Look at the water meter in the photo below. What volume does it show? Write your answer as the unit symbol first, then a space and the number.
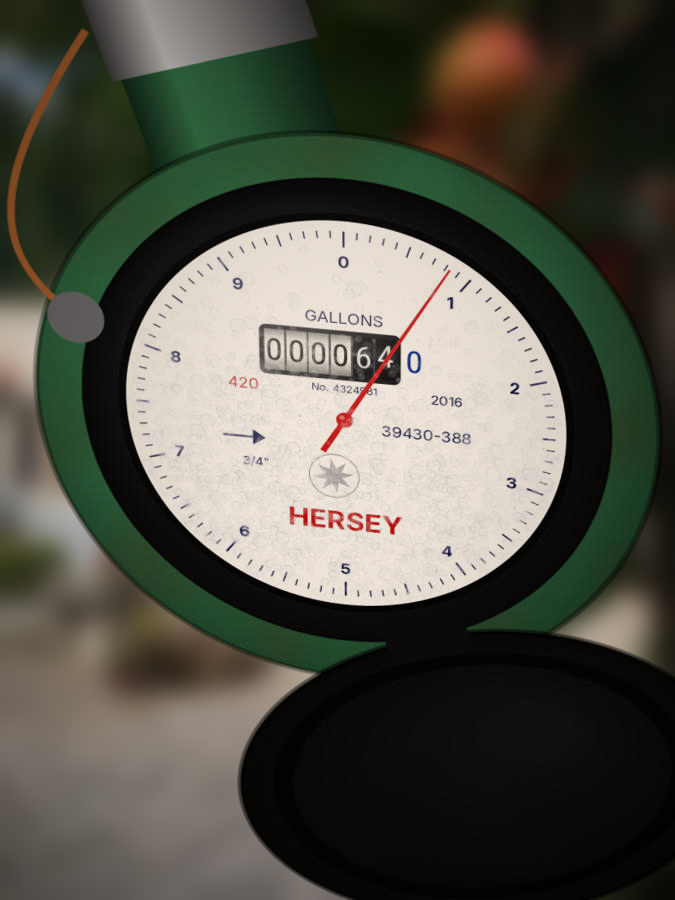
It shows gal 640.8
